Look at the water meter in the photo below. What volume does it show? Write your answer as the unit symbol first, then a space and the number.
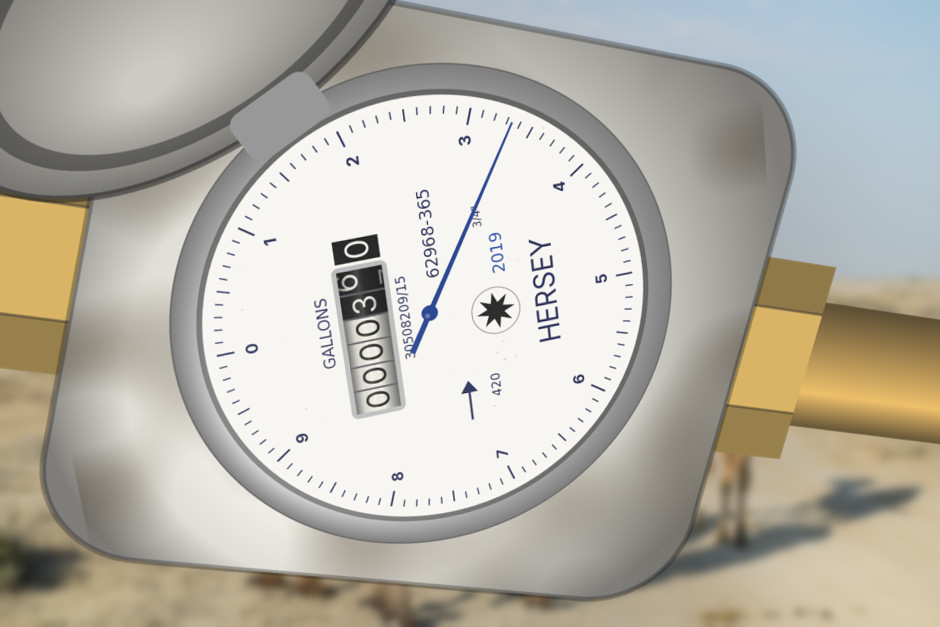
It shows gal 363.3
